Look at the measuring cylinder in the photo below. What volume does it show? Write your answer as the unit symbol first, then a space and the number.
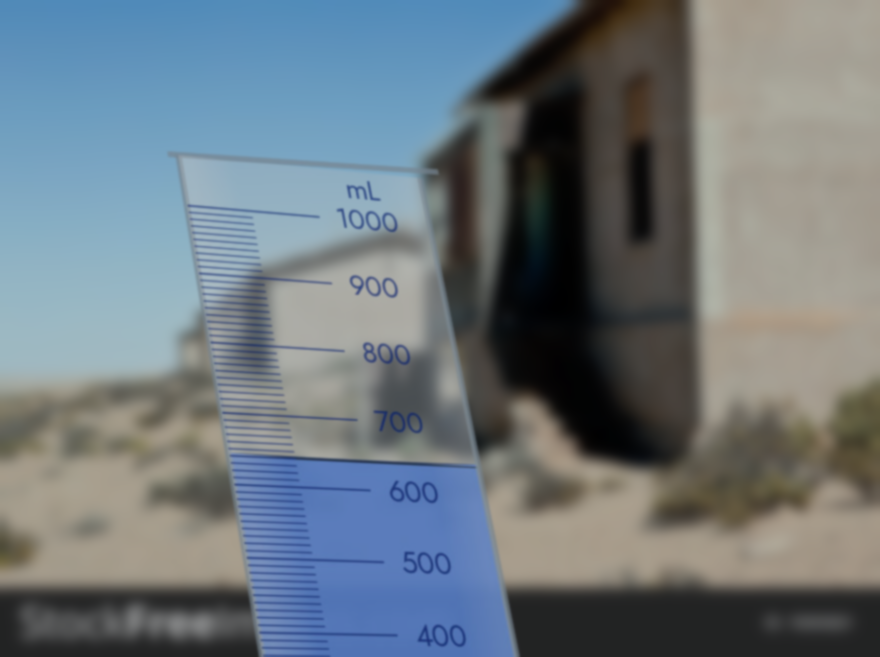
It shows mL 640
